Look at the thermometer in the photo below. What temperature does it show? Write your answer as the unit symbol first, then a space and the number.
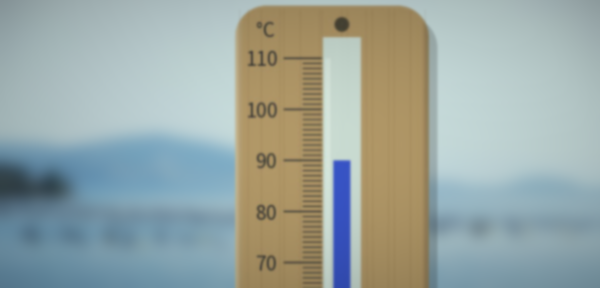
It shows °C 90
